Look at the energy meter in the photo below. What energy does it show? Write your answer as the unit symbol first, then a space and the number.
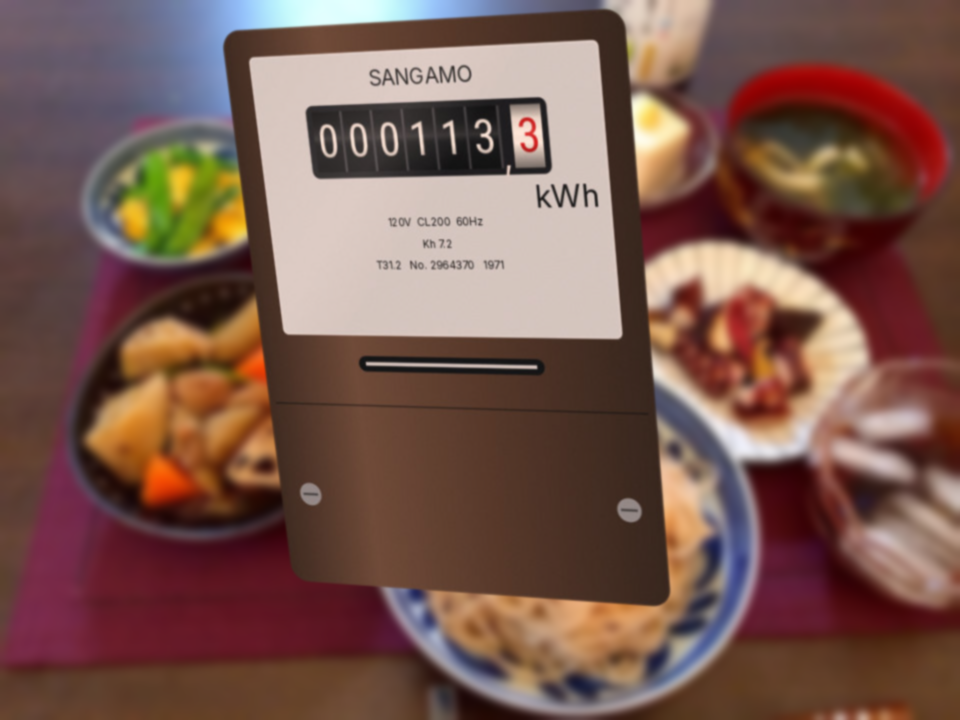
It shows kWh 113.3
